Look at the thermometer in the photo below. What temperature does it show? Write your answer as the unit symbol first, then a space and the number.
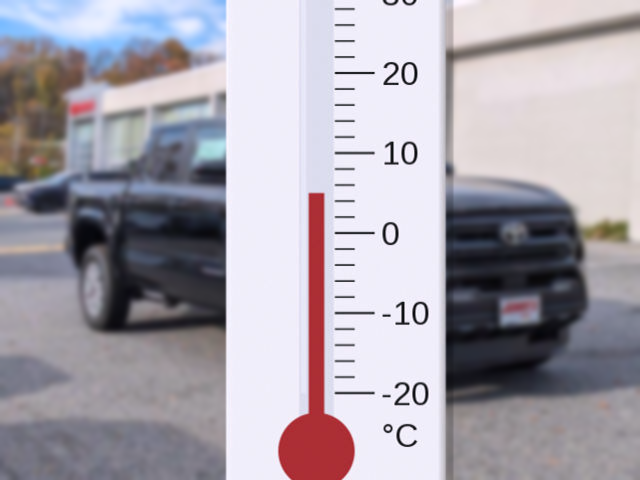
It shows °C 5
